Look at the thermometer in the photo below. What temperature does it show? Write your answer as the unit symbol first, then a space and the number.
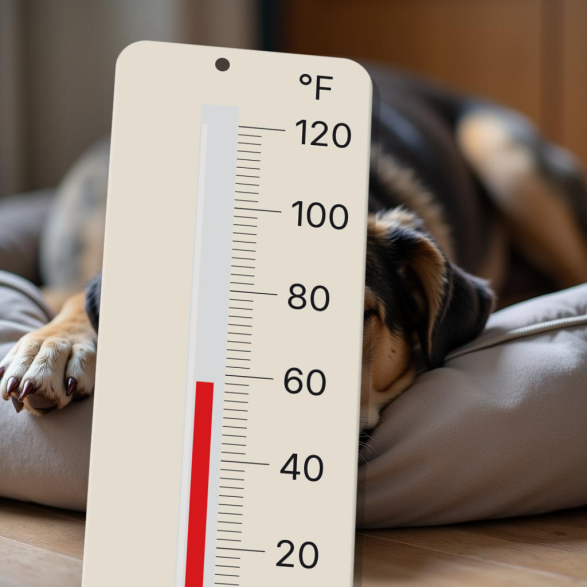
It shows °F 58
